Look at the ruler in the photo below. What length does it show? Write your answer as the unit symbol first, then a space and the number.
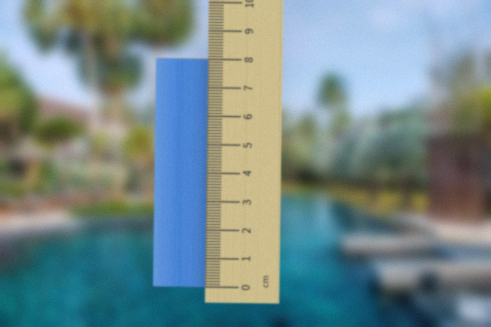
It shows cm 8
